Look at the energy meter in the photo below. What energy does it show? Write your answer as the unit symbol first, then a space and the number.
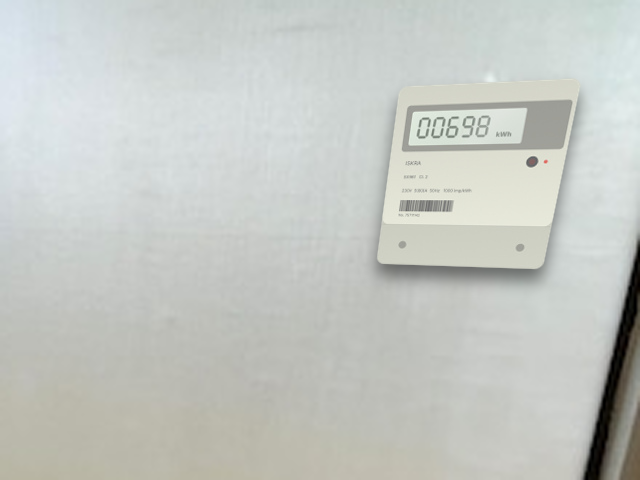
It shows kWh 698
